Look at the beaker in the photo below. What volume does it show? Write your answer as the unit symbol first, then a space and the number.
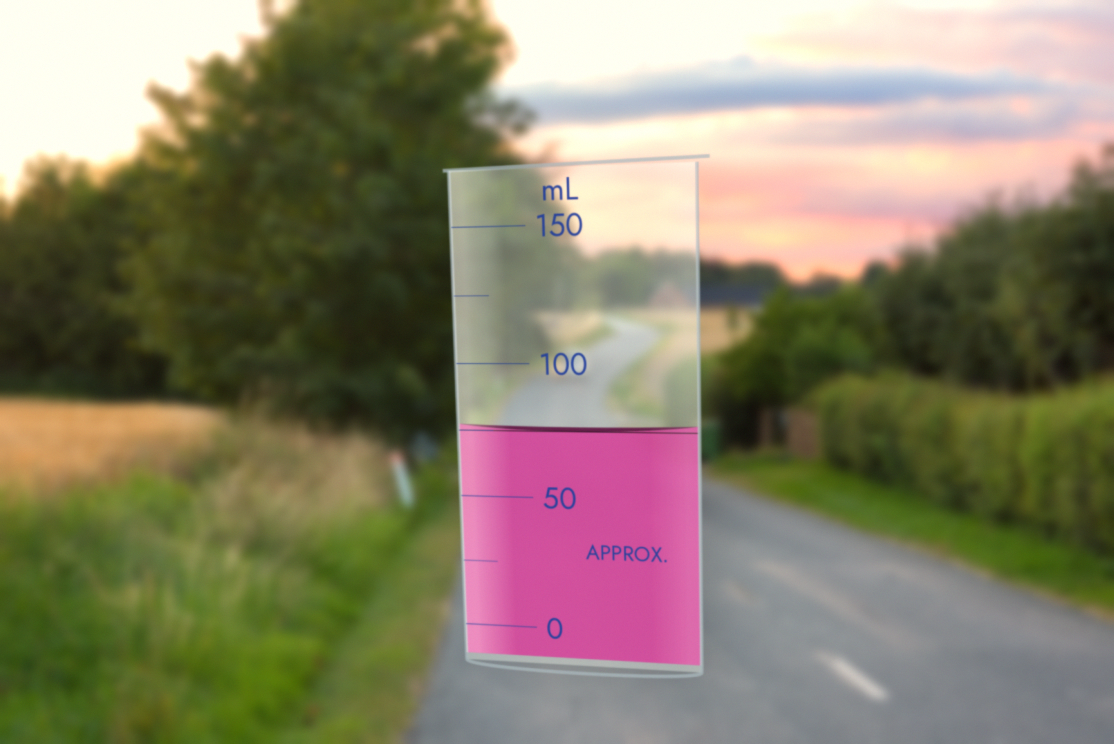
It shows mL 75
